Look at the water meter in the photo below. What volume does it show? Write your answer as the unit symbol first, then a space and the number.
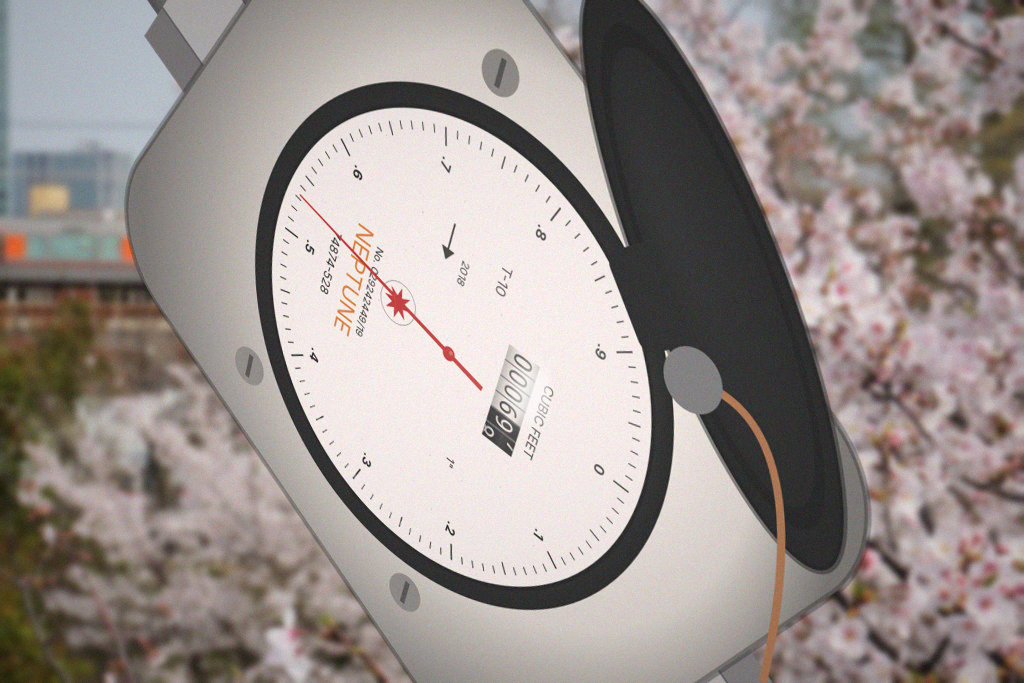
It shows ft³ 697.53
